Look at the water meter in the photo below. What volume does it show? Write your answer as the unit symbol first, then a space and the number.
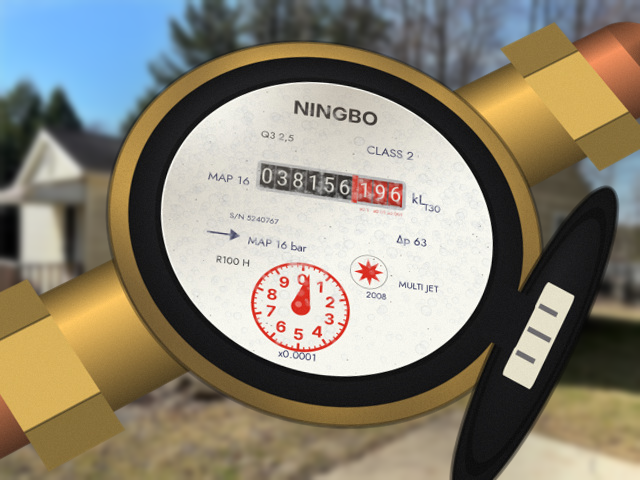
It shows kL 38156.1960
